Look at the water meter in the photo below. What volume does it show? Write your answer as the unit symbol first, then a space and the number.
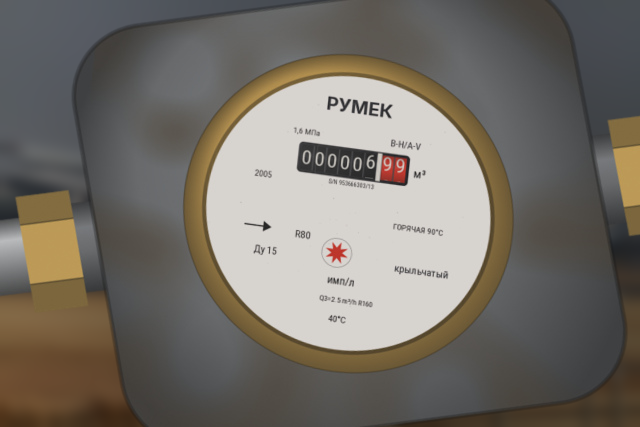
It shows m³ 6.99
